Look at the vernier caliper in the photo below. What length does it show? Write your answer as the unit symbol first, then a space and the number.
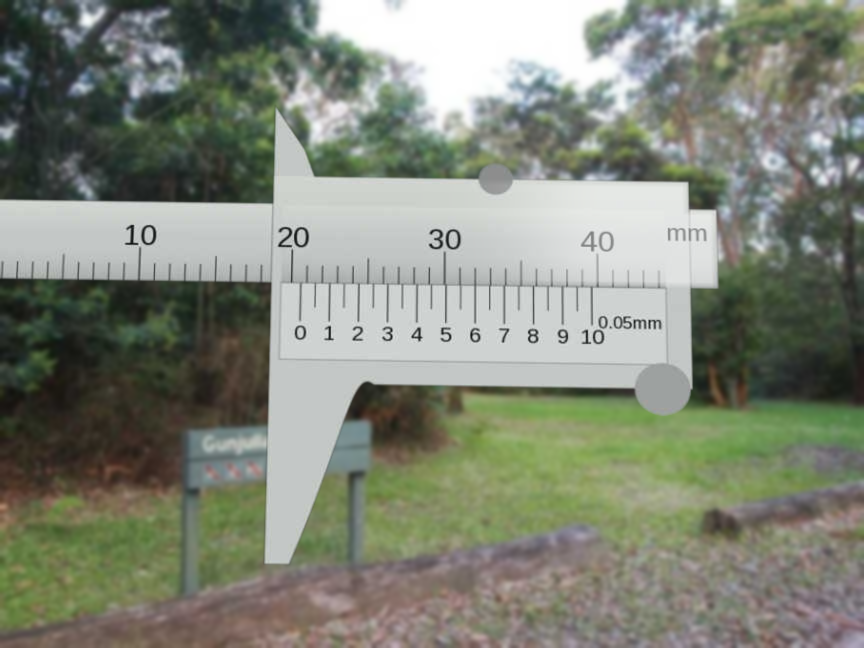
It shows mm 20.6
